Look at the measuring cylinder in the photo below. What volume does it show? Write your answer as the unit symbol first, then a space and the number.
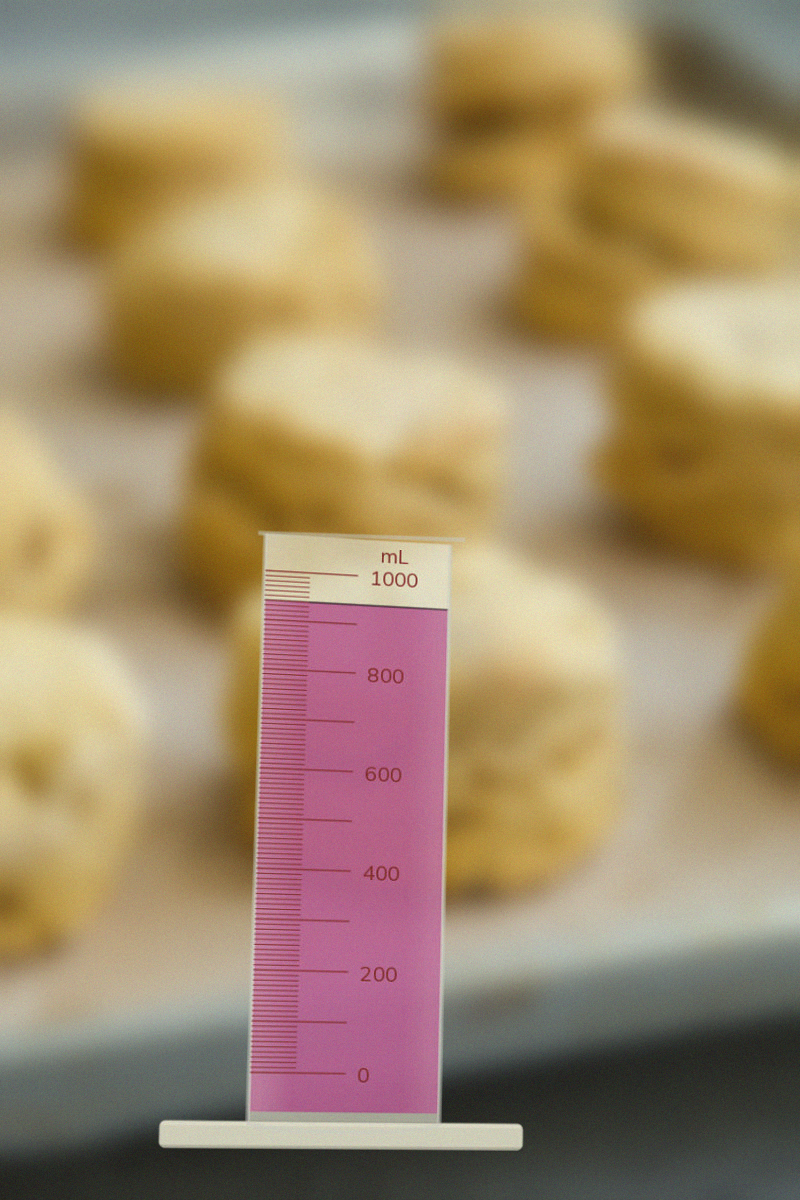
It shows mL 940
